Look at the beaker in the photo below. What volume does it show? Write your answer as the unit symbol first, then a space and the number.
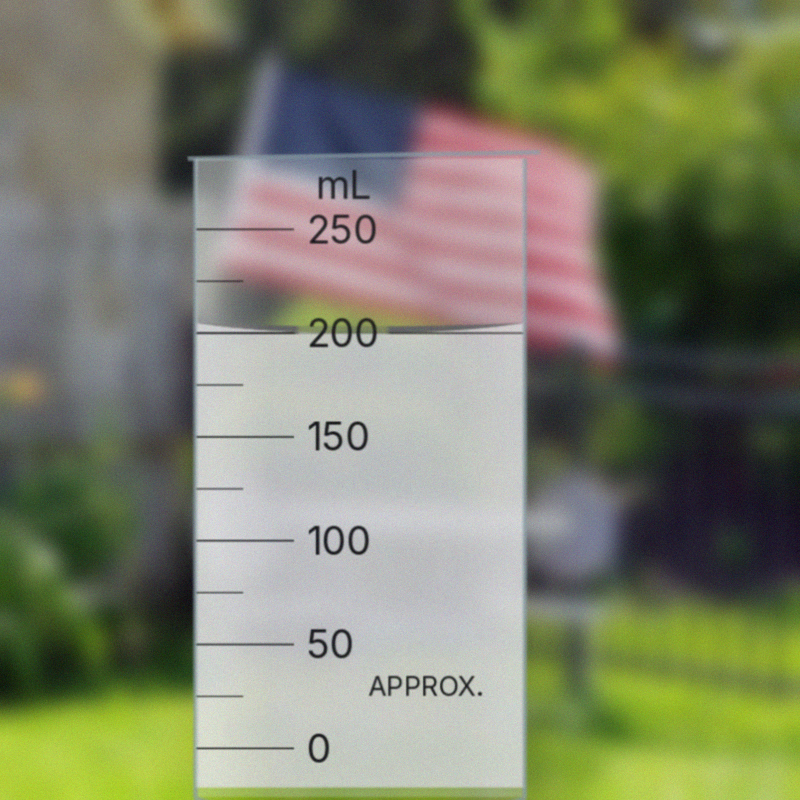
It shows mL 200
